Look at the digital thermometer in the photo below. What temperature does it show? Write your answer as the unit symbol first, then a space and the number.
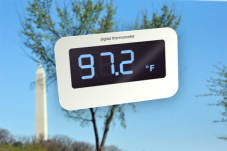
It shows °F 97.2
